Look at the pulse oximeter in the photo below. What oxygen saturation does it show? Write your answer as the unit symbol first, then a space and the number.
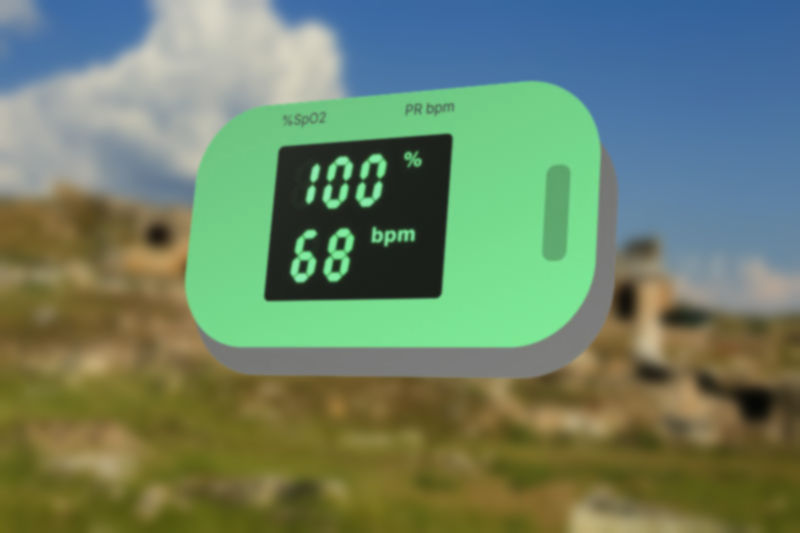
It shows % 100
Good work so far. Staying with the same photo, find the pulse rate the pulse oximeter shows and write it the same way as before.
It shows bpm 68
